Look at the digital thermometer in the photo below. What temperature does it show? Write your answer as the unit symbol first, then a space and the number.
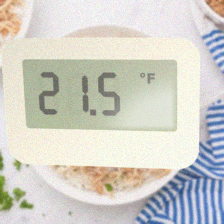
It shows °F 21.5
